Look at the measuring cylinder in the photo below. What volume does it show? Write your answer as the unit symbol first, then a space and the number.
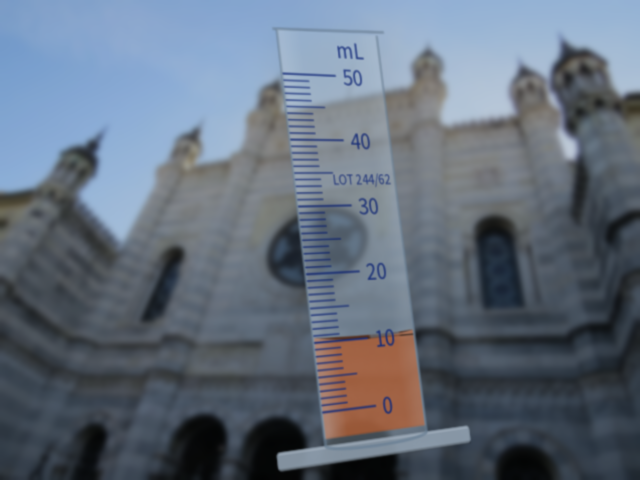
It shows mL 10
